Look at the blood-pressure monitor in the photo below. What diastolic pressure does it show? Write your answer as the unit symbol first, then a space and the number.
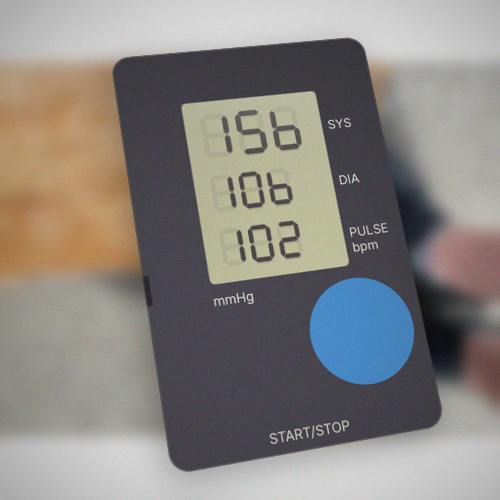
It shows mmHg 106
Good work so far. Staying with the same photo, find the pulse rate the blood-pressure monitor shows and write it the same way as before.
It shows bpm 102
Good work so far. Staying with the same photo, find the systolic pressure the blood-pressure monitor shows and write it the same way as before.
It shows mmHg 156
